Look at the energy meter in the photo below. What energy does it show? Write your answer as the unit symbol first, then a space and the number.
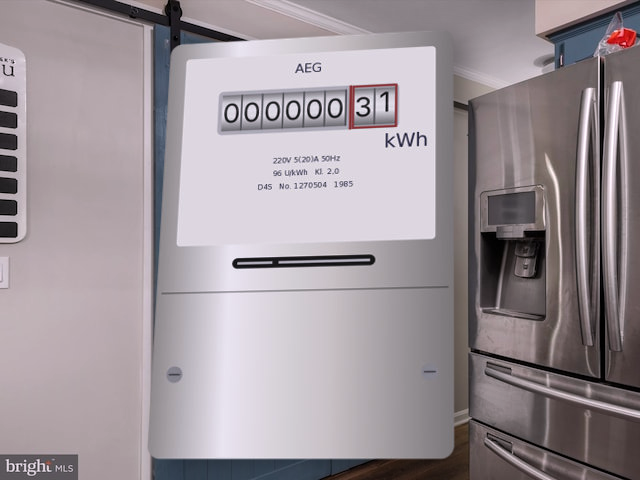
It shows kWh 0.31
